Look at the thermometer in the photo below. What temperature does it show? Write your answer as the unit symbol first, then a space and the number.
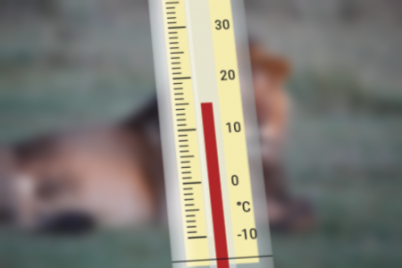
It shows °C 15
